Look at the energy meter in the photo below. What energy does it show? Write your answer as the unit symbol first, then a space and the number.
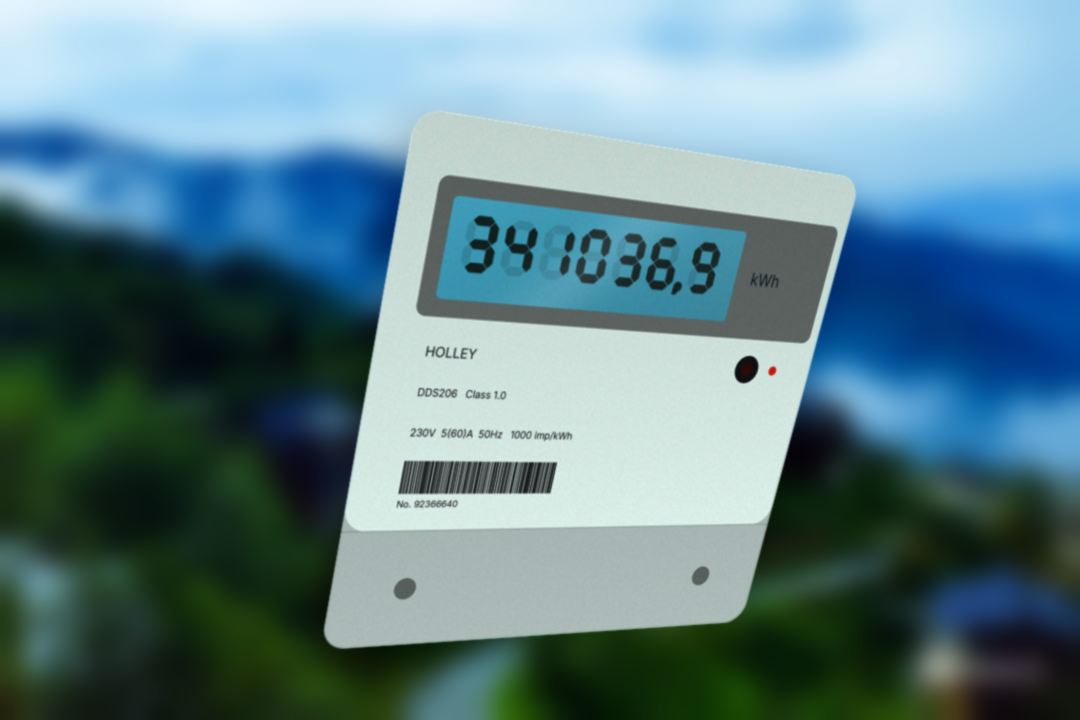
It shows kWh 341036.9
